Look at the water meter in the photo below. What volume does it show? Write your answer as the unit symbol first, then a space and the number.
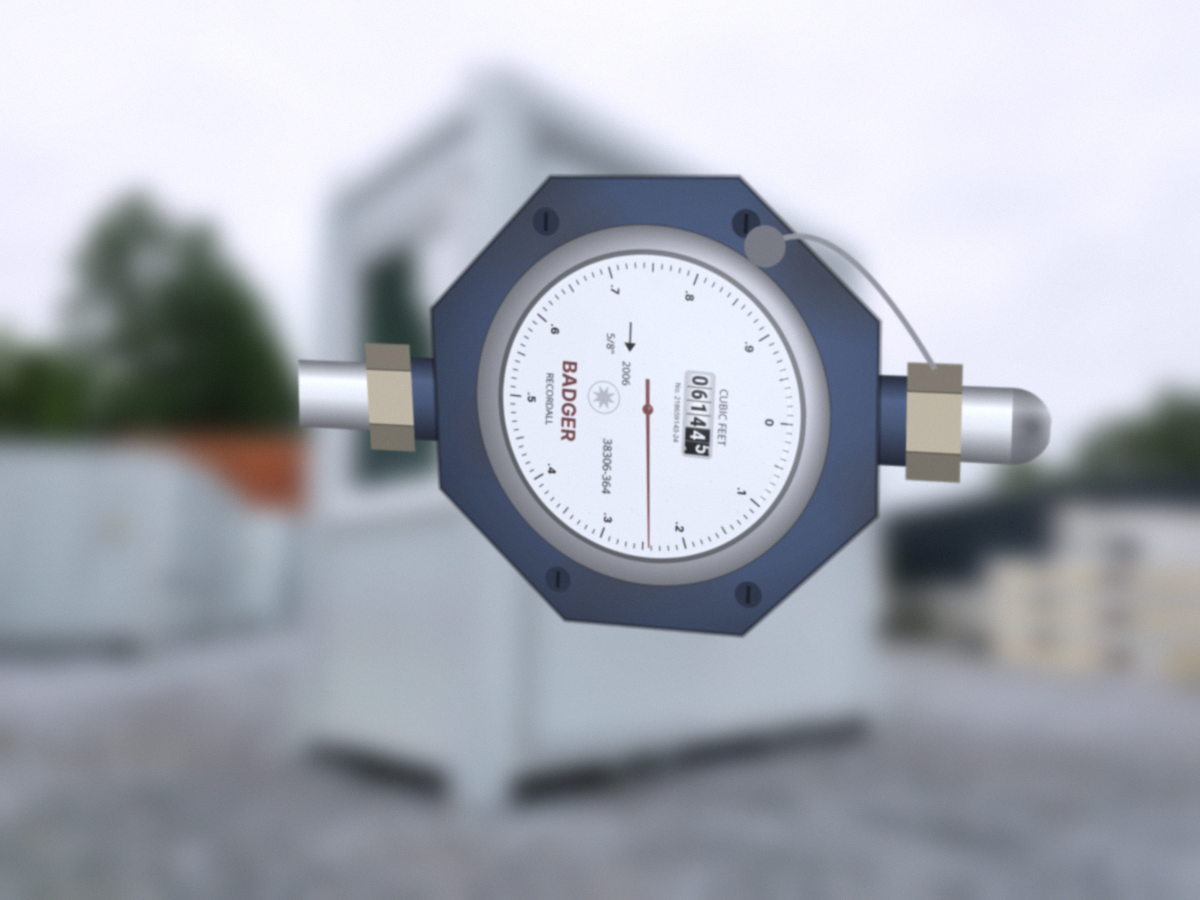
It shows ft³ 61445.24
